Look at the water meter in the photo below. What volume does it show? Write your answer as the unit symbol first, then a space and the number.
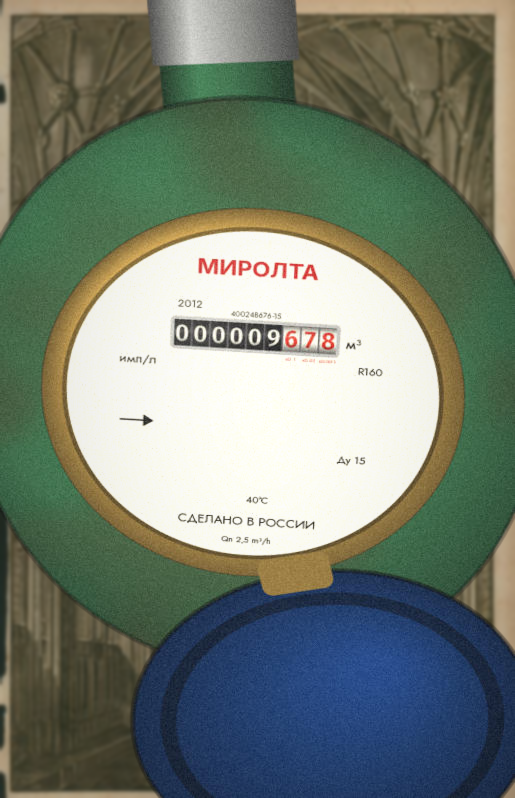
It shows m³ 9.678
